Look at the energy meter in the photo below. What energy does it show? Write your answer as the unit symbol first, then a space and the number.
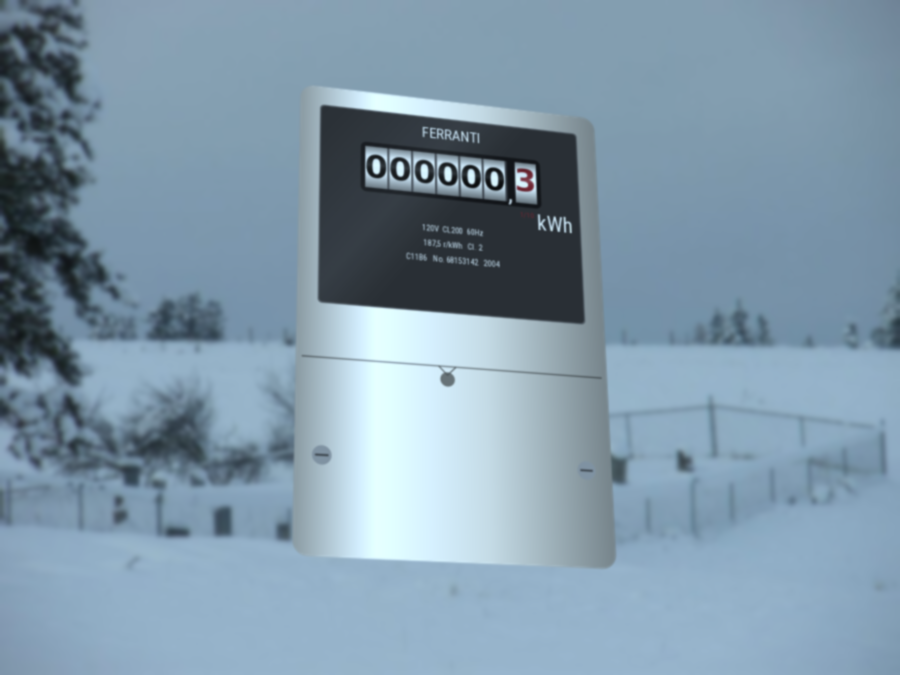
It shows kWh 0.3
